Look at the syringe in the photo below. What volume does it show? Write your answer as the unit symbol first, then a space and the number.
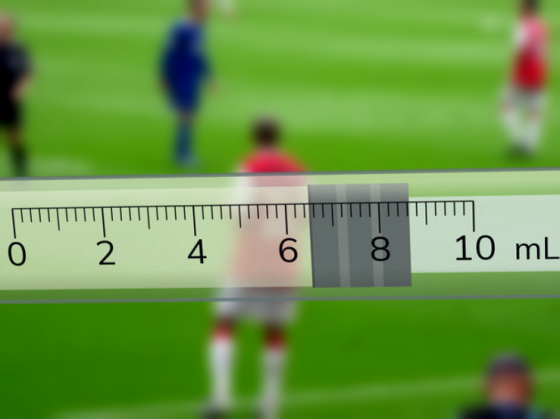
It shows mL 6.5
